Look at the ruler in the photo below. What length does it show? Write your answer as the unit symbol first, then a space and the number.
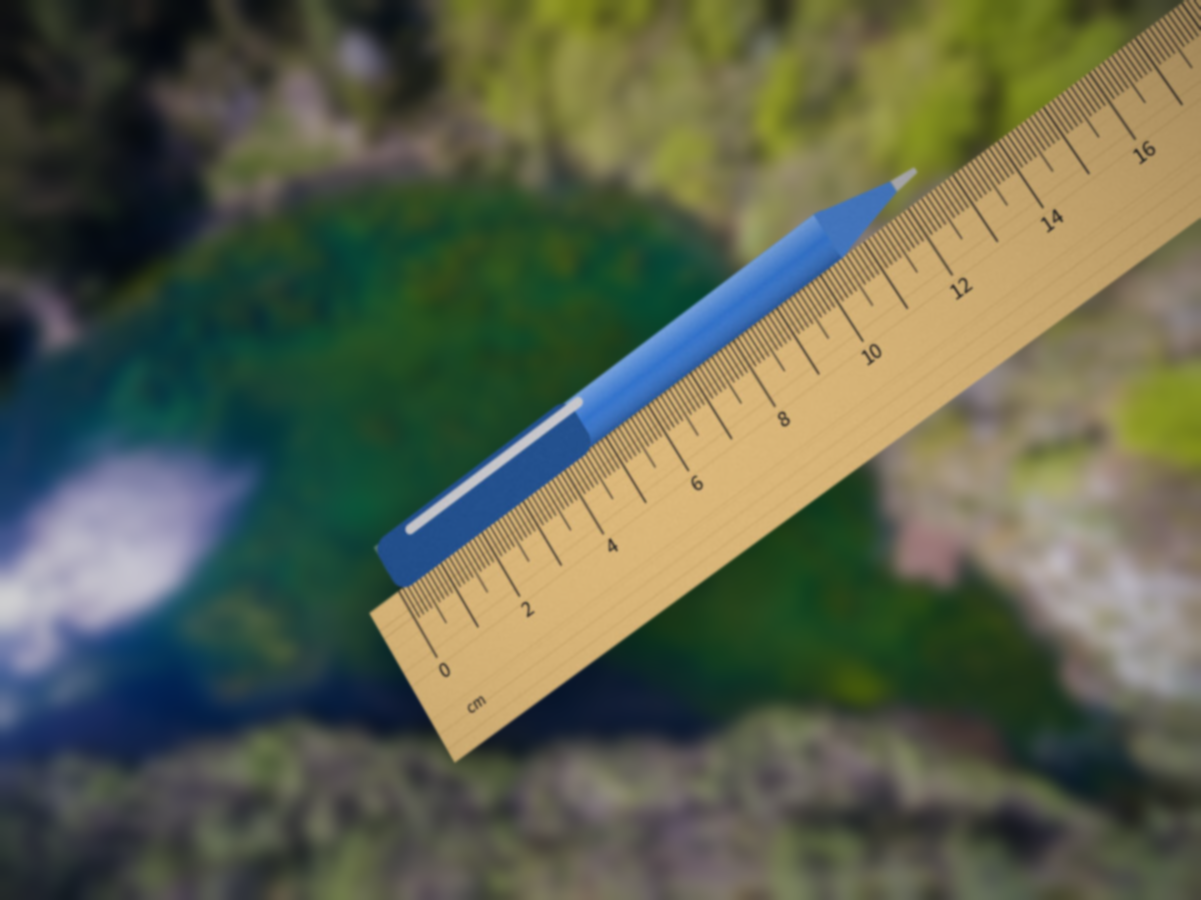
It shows cm 12.5
